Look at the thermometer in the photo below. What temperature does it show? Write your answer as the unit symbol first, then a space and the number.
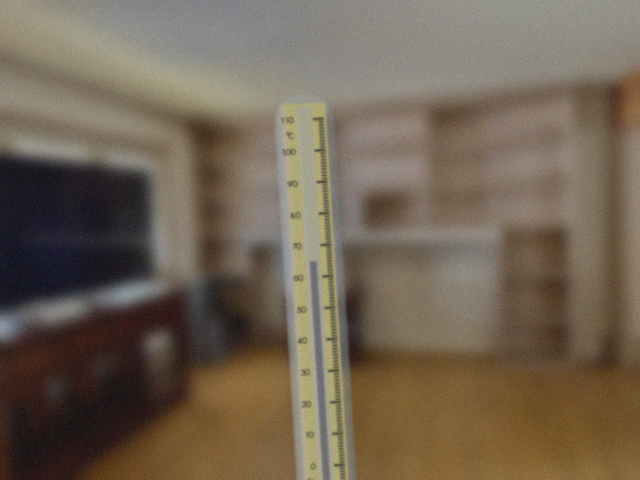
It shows °C 65
